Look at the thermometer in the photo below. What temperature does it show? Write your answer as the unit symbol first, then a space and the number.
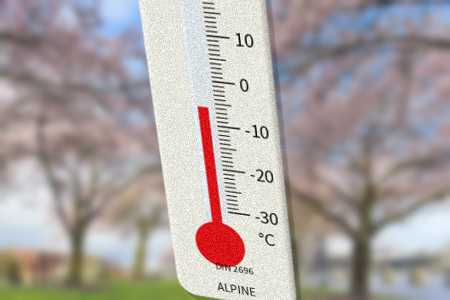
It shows °C -6
